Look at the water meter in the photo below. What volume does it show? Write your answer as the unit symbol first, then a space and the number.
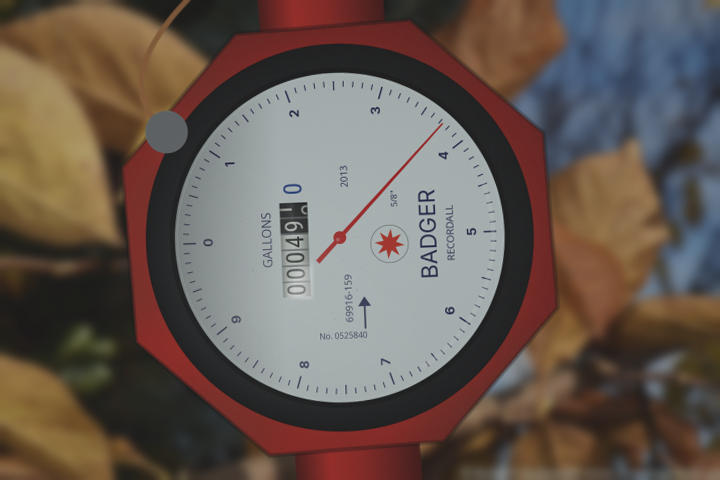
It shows gal 4913.7
